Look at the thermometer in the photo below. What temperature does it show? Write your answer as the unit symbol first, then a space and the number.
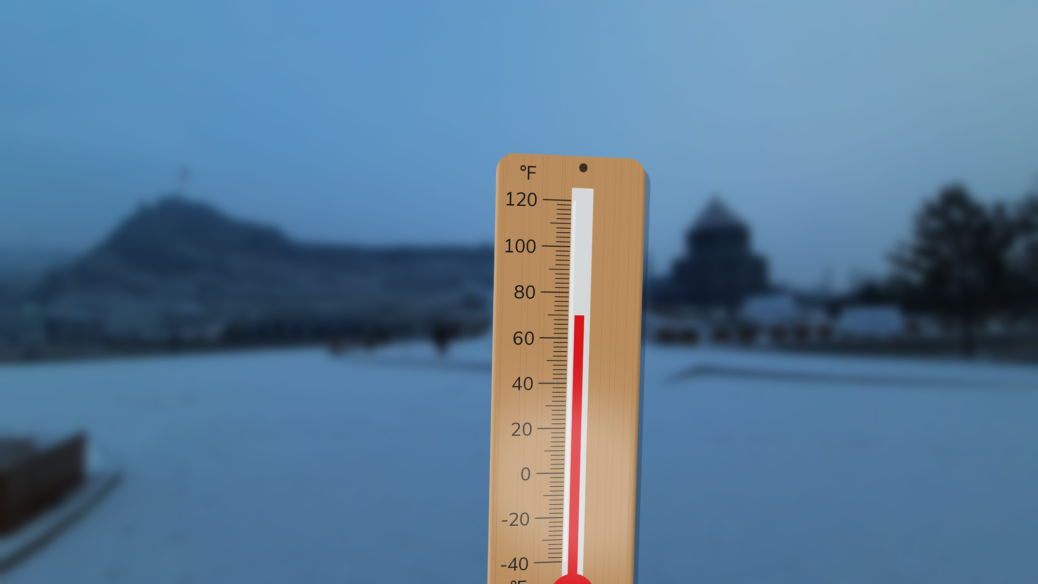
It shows °F 70
